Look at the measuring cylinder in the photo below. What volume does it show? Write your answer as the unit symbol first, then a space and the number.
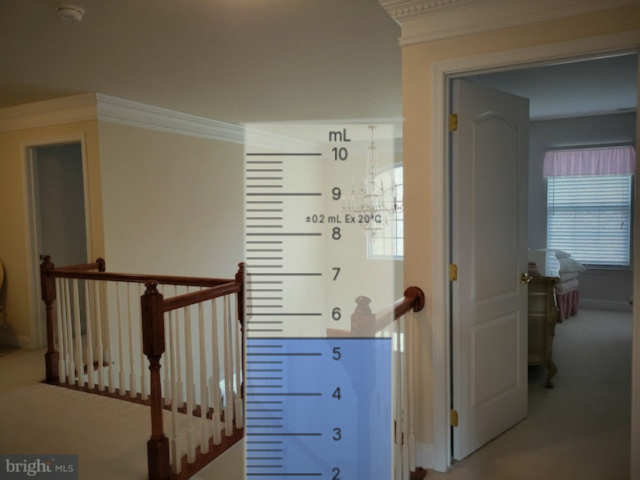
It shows mL 5.4
